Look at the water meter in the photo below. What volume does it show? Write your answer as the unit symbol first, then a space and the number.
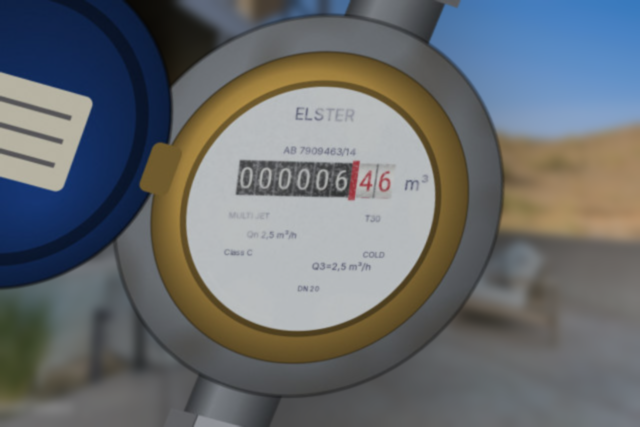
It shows m³ 6.46
